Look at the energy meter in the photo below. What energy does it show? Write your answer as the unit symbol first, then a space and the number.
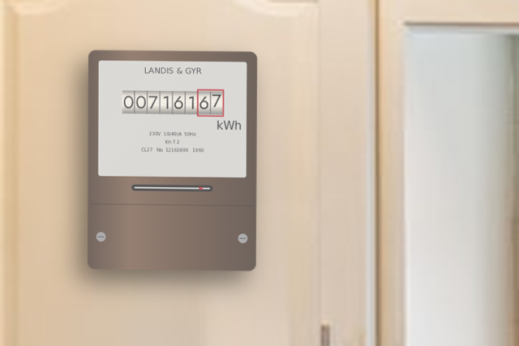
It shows kWh 7161.67
